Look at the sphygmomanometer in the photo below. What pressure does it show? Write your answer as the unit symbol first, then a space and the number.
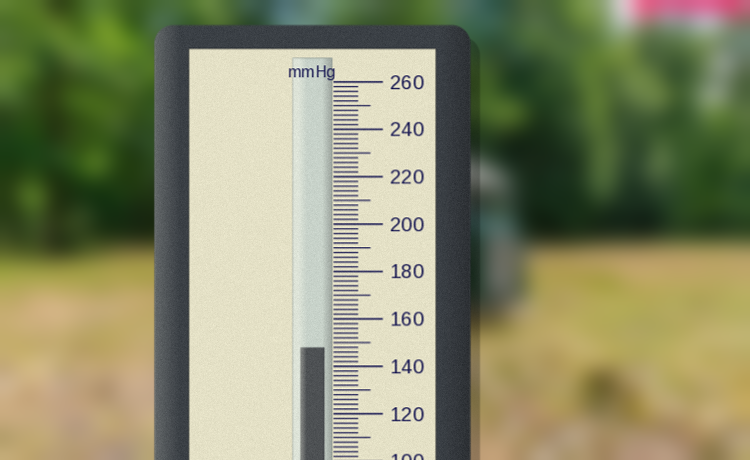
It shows mmHg 148
